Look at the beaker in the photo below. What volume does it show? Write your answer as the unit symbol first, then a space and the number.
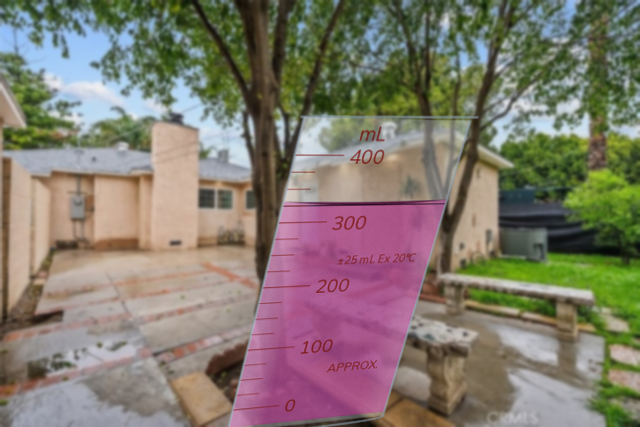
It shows mL 325
